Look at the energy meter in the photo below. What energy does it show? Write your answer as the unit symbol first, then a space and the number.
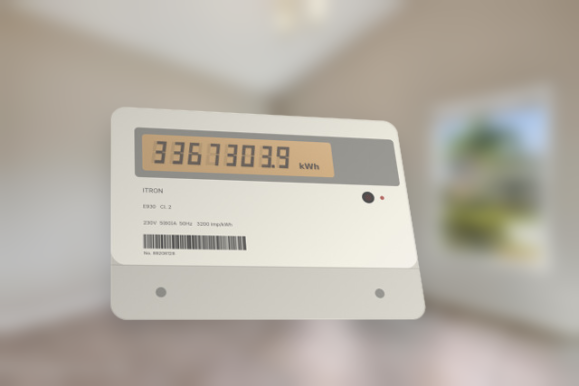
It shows kWh 3367303.9
